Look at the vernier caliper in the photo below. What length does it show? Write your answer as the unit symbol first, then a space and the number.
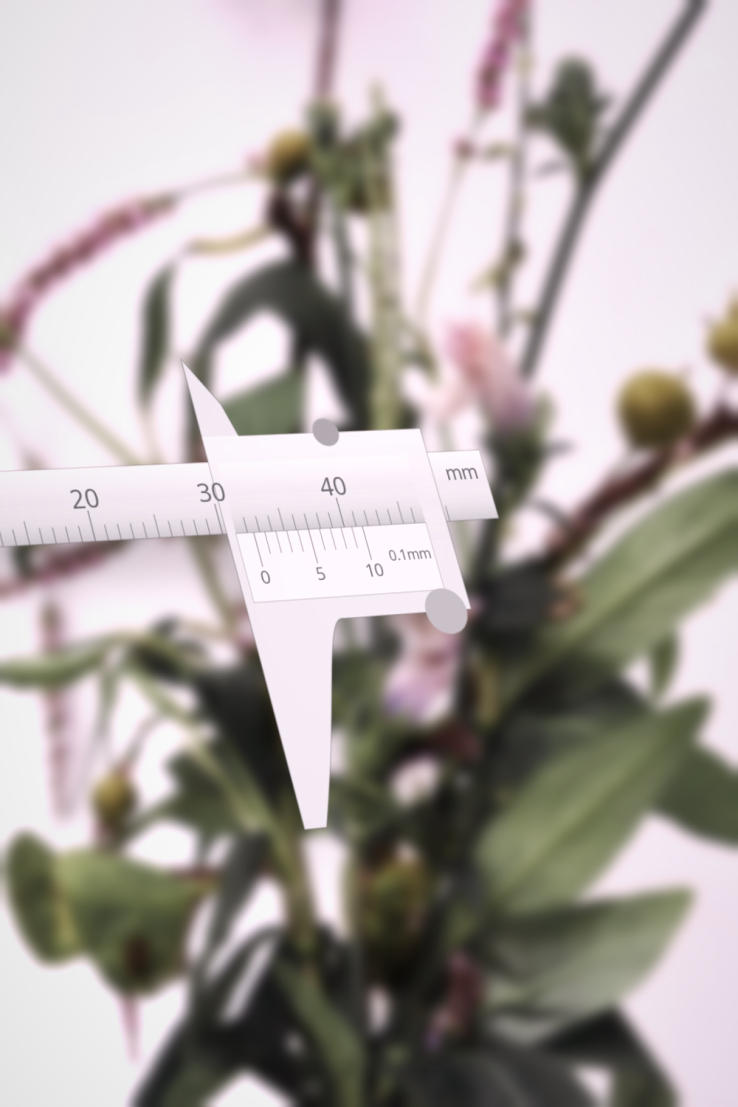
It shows mm 32.5
